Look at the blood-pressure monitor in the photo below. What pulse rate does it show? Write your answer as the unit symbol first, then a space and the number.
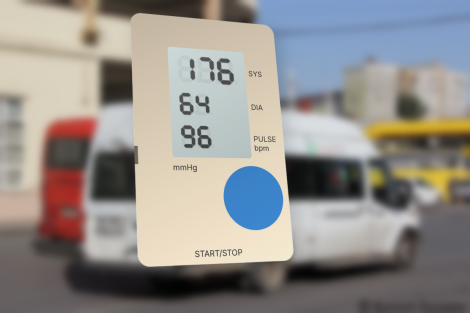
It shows bpm 96
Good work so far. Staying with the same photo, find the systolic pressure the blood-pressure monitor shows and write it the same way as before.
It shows mmHg 176
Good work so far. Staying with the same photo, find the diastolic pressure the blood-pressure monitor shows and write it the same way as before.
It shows mmHg 64
